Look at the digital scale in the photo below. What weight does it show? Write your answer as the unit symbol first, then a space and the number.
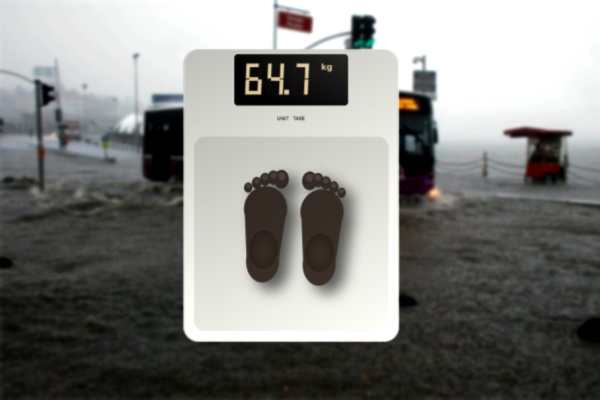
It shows kg 64.7
